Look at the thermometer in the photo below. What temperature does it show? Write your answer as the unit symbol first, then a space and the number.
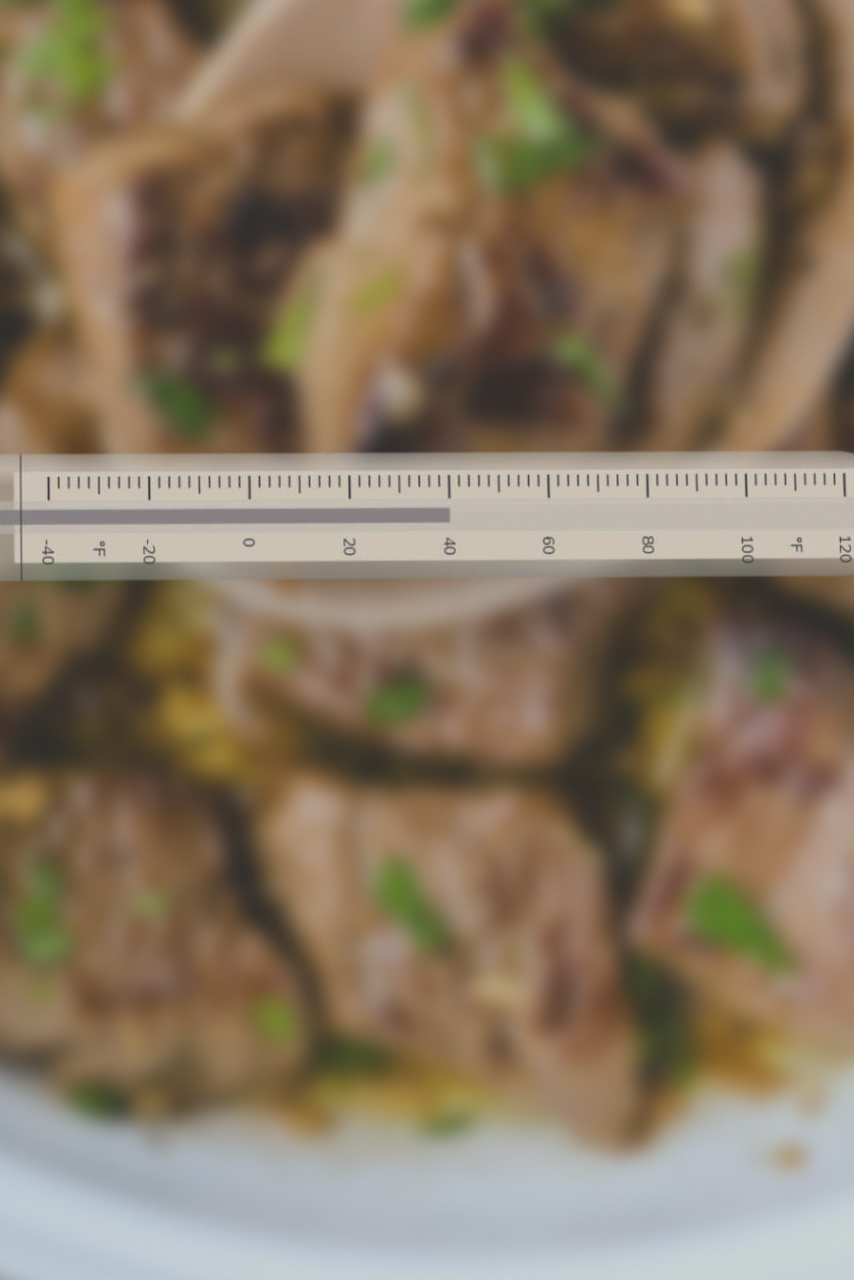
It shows °F 40
